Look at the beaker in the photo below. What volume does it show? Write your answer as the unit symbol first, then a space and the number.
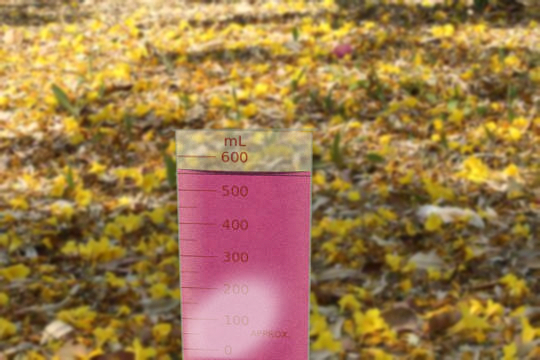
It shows mL 550
